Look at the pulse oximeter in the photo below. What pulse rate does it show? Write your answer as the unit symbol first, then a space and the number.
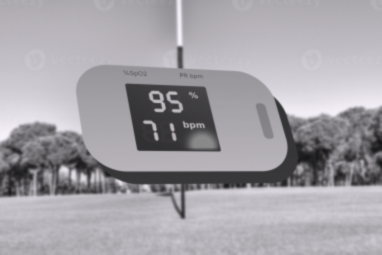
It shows bpm 71
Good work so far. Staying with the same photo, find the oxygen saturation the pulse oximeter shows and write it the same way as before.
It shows % 95
